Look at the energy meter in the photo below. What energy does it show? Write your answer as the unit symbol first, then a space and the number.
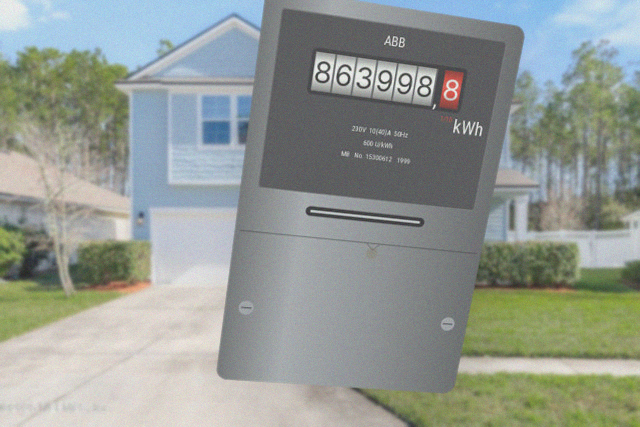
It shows kWh 863998.8
